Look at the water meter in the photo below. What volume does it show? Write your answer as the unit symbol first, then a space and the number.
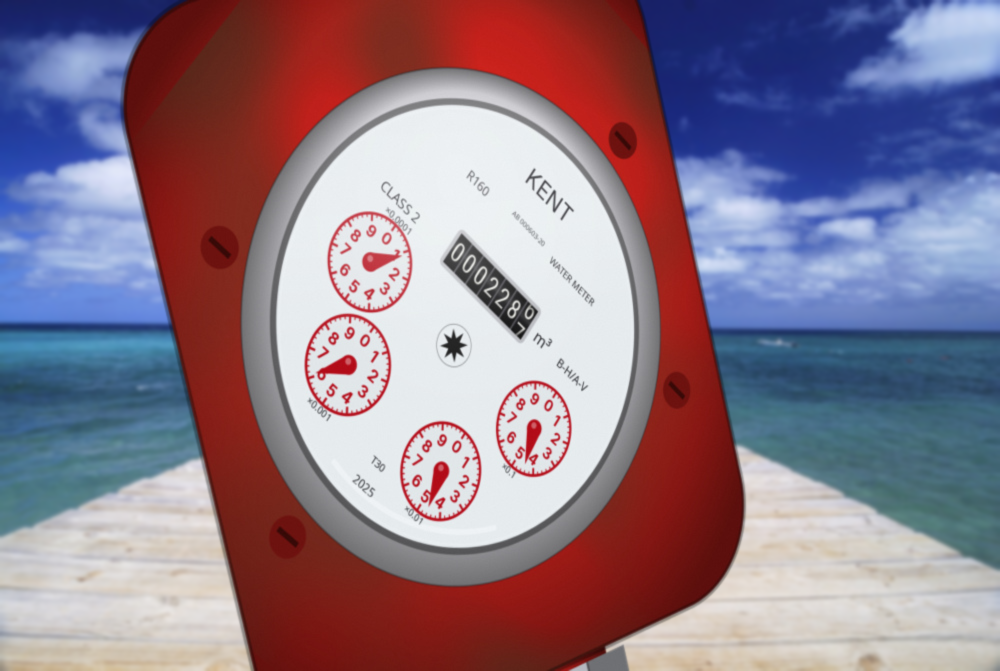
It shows m³ 2286.4461
